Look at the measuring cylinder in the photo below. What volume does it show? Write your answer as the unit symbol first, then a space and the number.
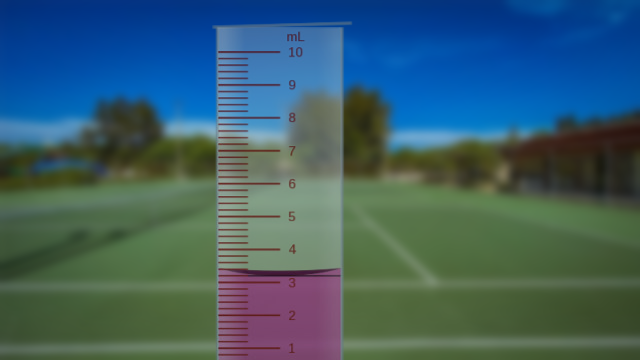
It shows mL 3.2
